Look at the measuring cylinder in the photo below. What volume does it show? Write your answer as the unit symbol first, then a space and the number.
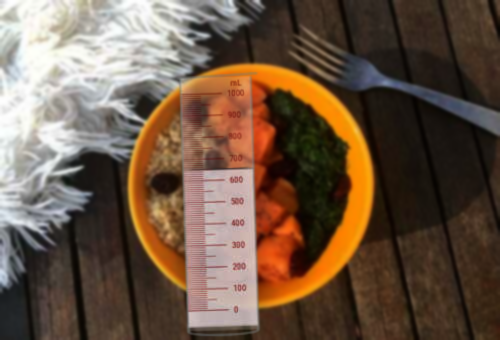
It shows mL 650
